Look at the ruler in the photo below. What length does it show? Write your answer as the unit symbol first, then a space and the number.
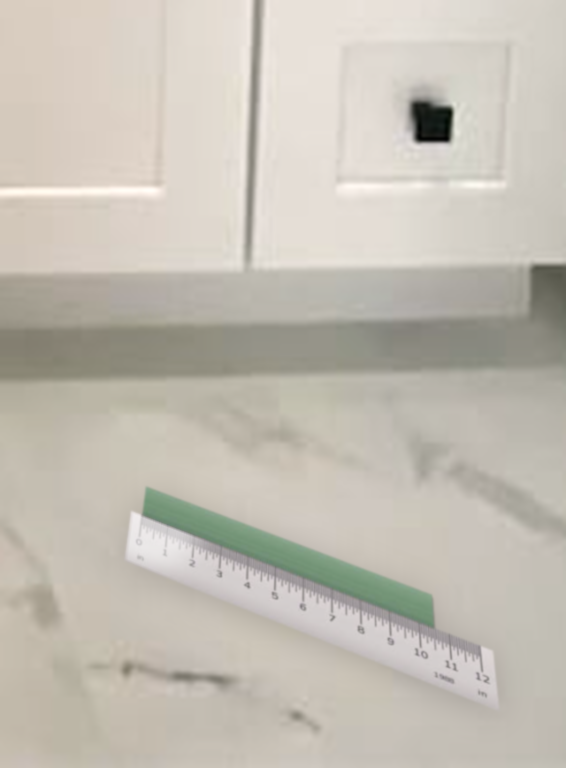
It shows in 10.5
